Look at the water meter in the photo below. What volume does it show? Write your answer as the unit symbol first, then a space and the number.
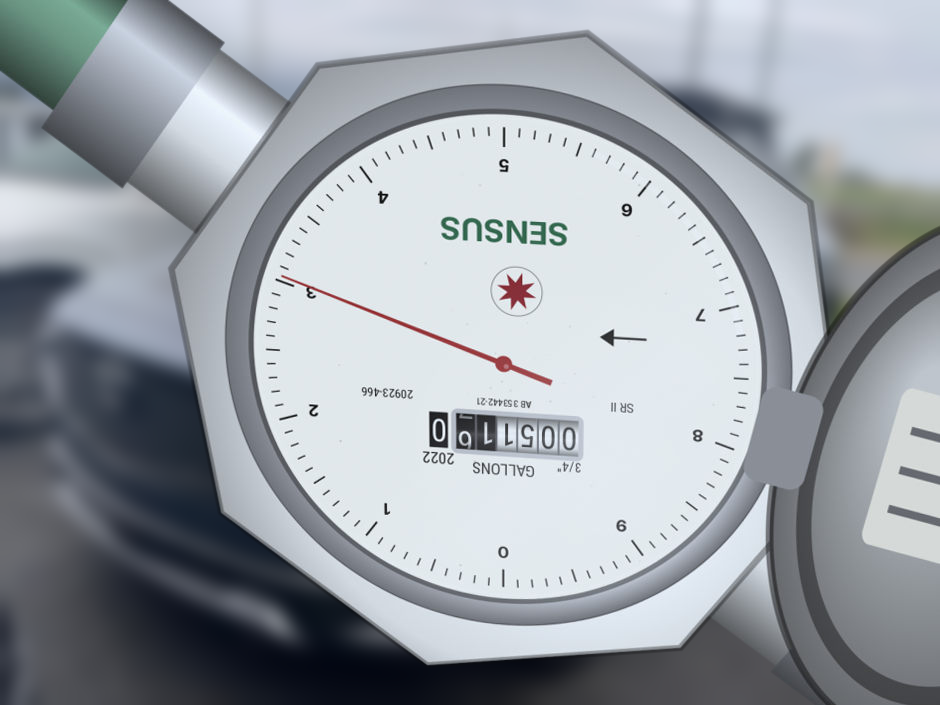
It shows gal 51163.0
